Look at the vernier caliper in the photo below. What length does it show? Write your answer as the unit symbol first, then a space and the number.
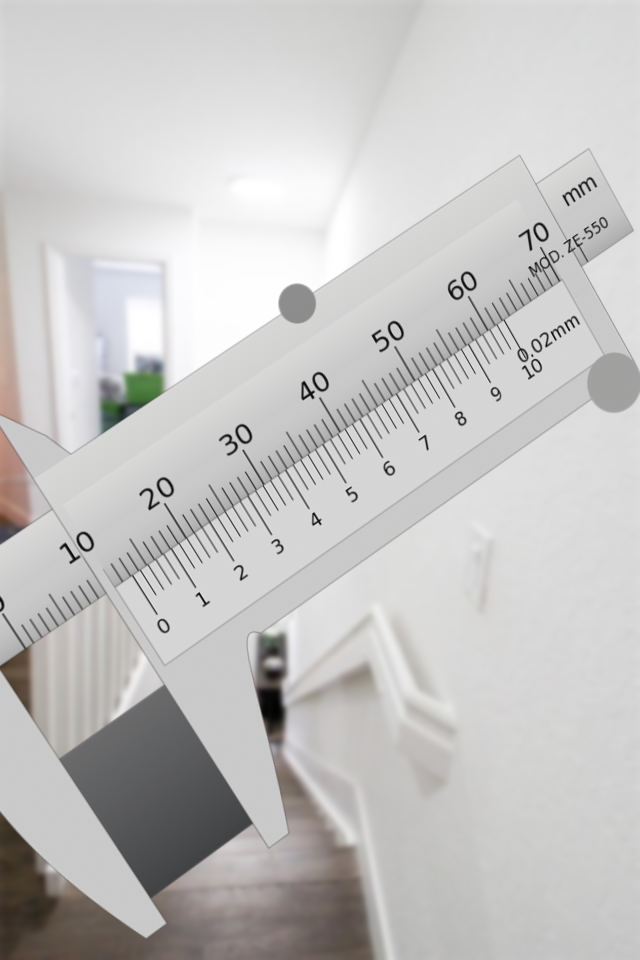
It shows mm 13.2
